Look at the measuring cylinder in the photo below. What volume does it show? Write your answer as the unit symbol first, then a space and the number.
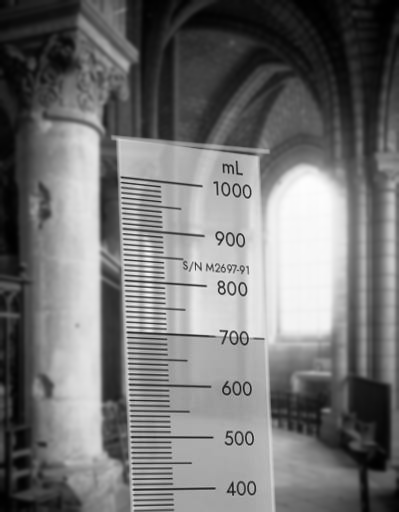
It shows mL 700
